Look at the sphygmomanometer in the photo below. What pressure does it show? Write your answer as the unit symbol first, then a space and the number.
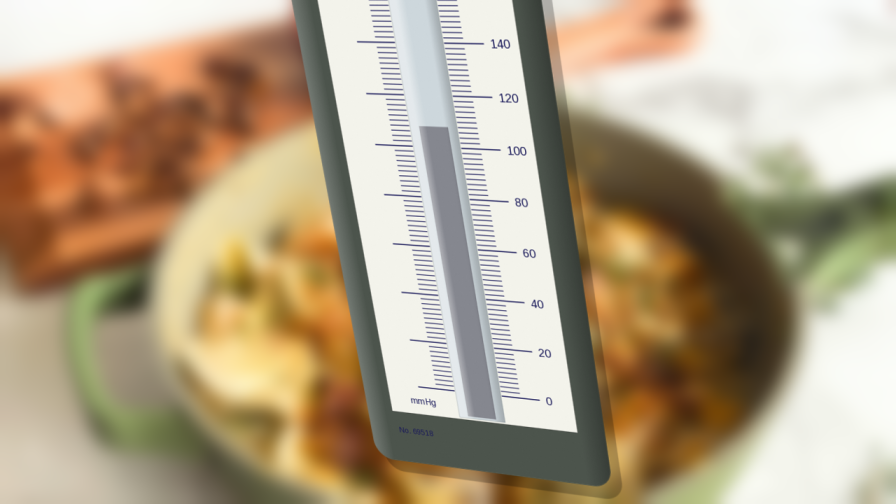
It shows mmHg 108
